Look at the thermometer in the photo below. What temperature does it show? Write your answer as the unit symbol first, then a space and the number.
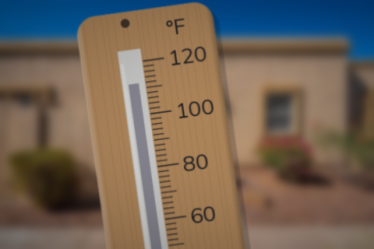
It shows °F 112
